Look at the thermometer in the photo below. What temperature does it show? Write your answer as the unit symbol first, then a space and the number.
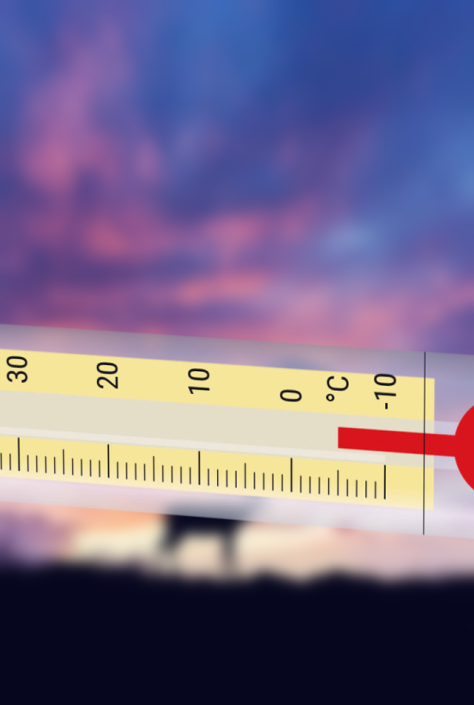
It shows °C -5
